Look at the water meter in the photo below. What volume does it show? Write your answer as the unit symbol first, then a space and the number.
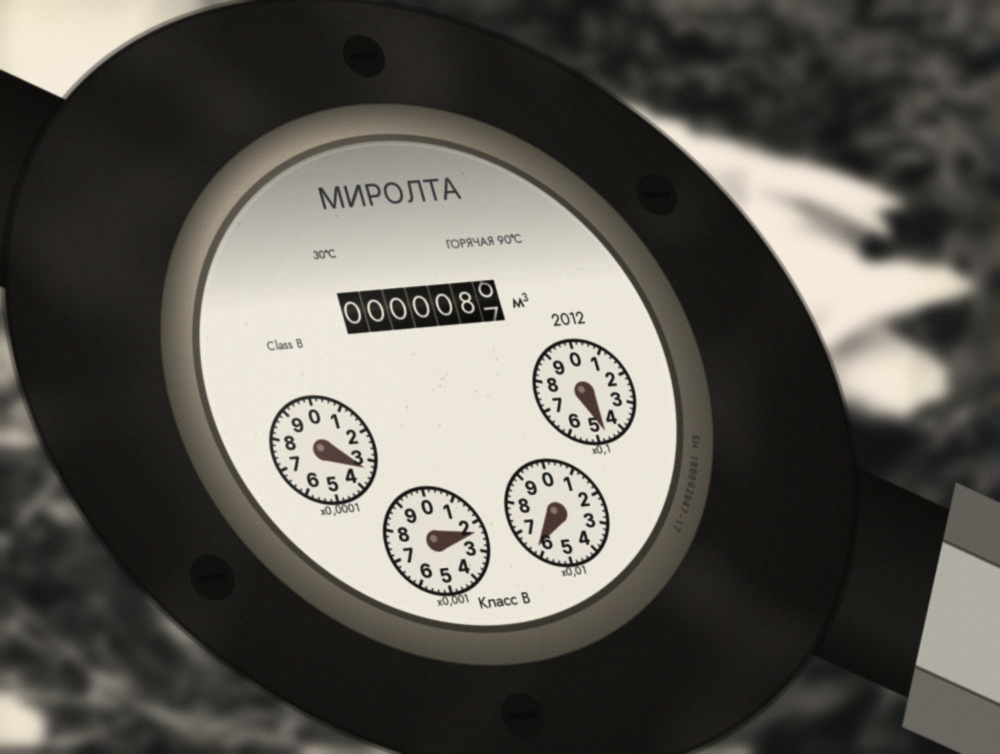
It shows m³ 86.4623
